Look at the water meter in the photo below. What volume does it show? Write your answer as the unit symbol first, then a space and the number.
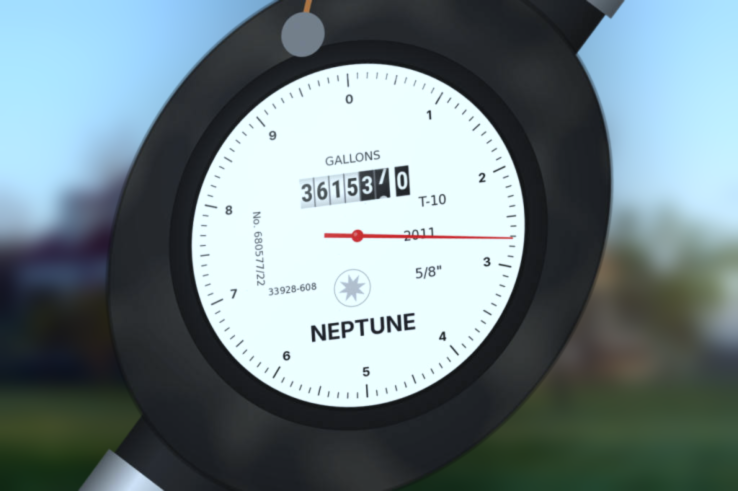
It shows gal 3615372.7
